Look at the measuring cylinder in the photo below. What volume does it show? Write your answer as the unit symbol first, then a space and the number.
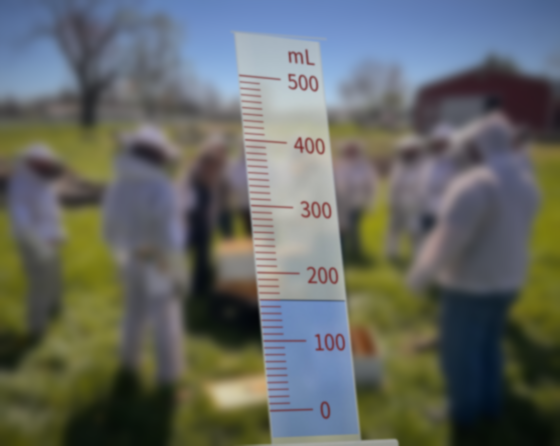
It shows mL 160
